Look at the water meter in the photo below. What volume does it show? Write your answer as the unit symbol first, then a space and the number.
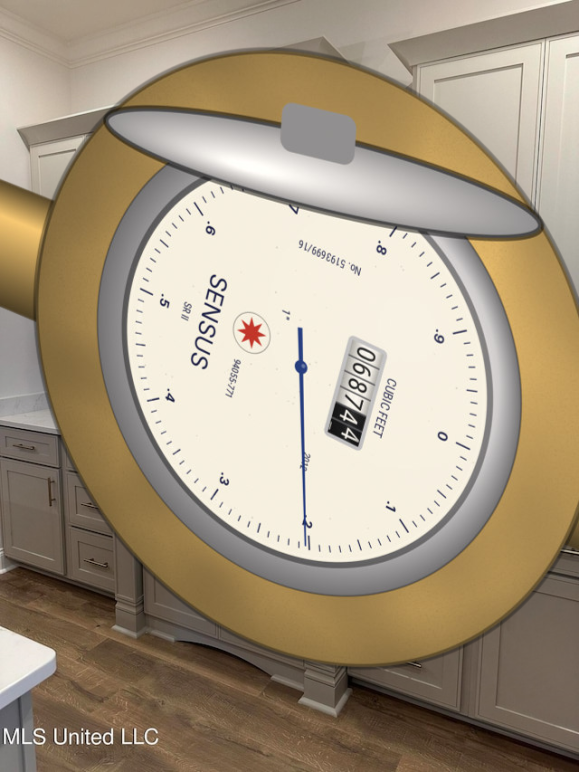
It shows ft³ 68744.20
